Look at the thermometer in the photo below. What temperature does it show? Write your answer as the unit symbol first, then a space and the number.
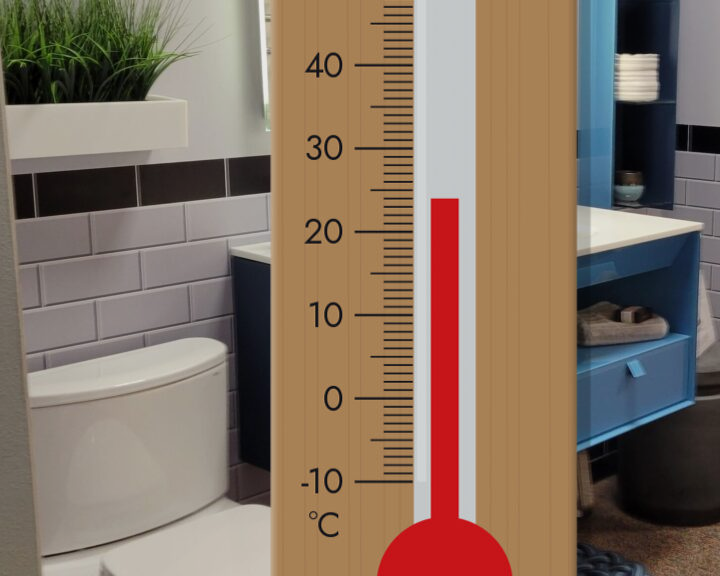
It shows °C 24
